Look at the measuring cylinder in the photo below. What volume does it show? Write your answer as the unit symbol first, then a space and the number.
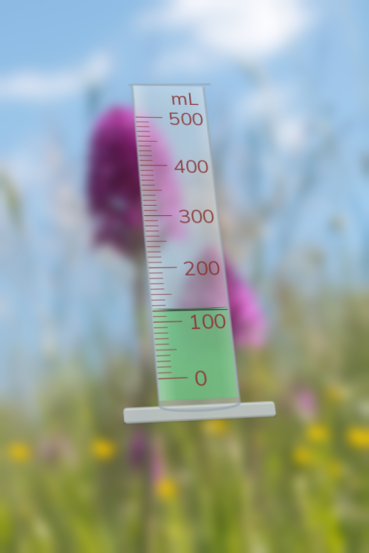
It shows mL 120
